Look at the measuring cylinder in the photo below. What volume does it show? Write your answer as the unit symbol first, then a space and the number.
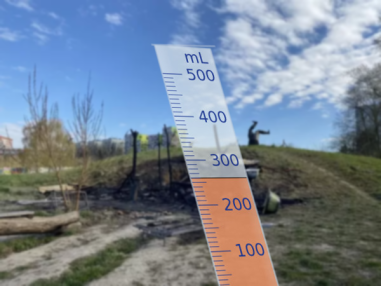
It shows mL 260
